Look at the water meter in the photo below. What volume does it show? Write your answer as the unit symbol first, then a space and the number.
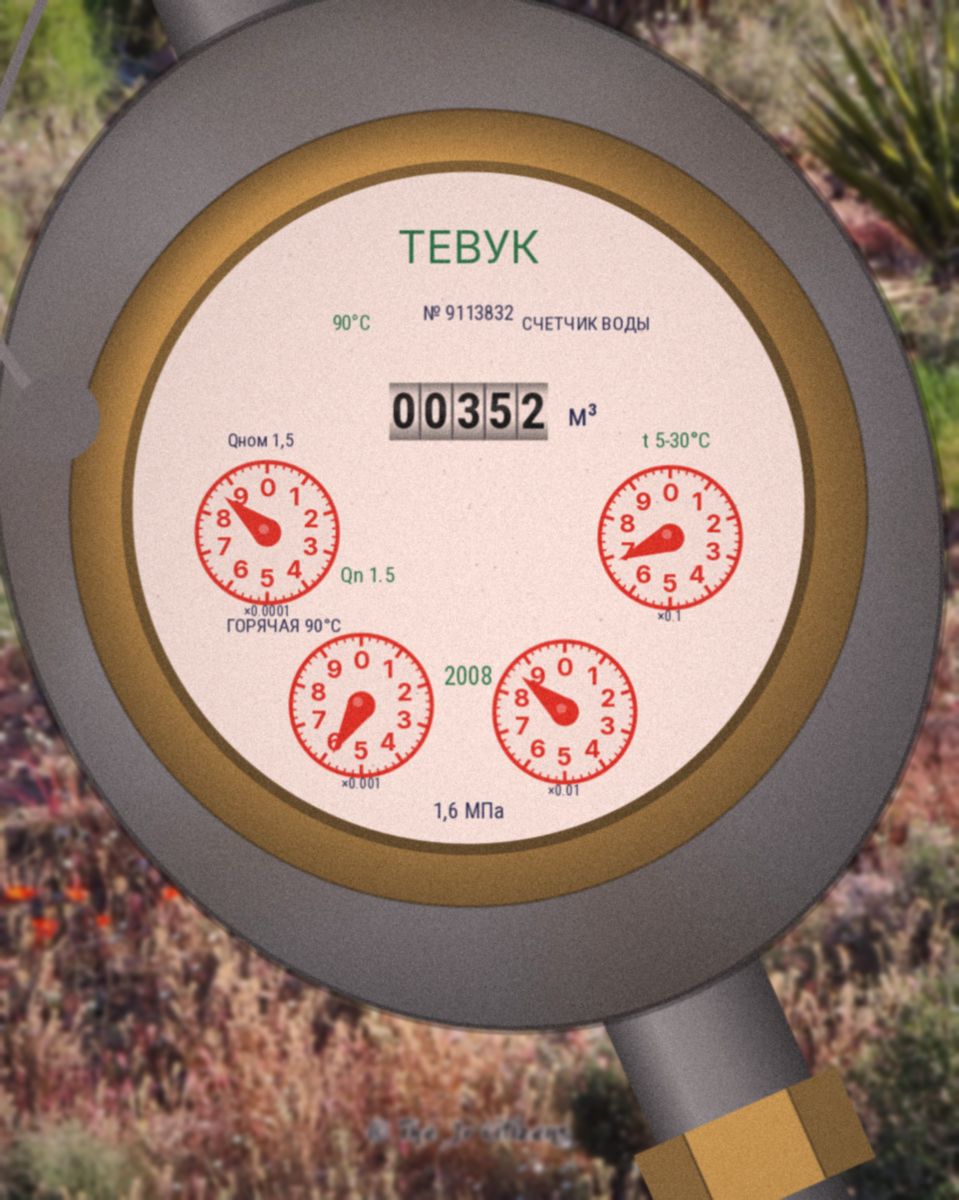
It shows m³ 352.6858
